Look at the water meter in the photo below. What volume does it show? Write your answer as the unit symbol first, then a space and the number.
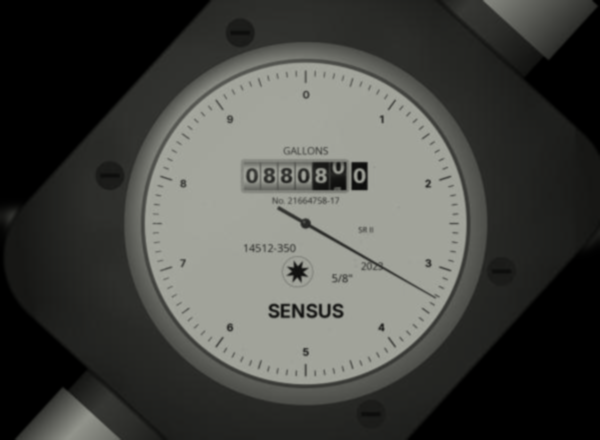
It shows gal 880803.3
